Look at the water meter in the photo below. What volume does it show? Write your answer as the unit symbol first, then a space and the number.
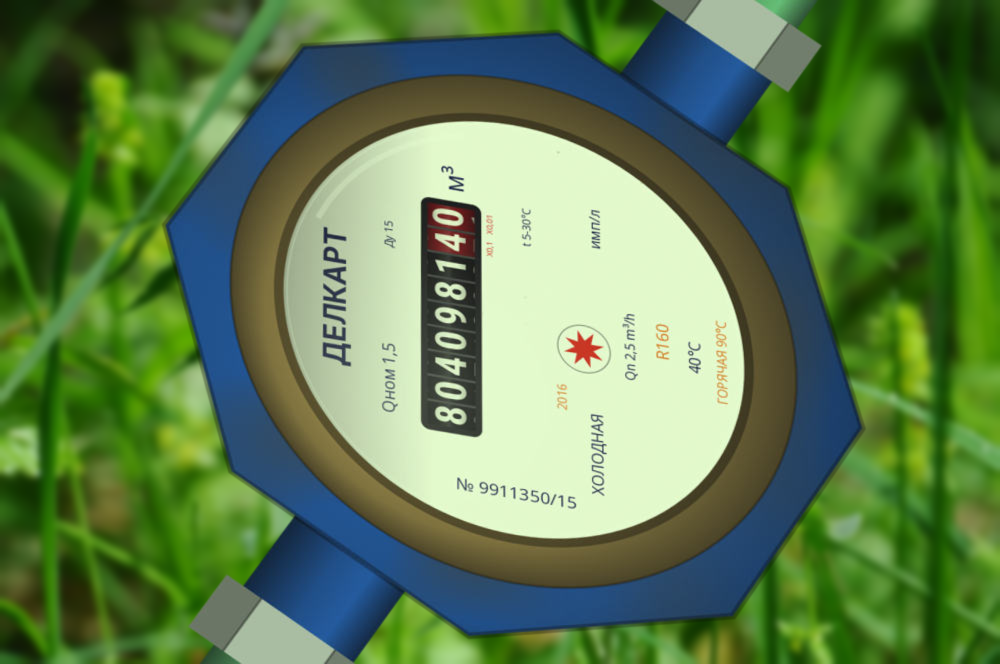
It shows m³ 8040981.40
